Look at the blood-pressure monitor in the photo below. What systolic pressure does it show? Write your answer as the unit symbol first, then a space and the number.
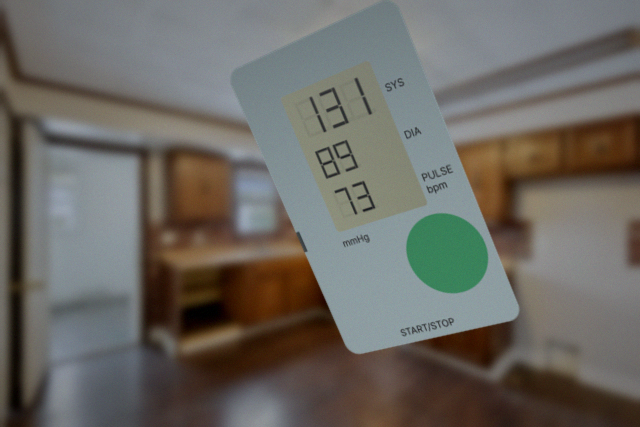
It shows mmHg 131
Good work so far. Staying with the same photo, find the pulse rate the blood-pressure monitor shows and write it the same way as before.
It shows bpm 73
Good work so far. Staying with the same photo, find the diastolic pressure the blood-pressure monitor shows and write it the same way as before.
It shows mmHg 89
